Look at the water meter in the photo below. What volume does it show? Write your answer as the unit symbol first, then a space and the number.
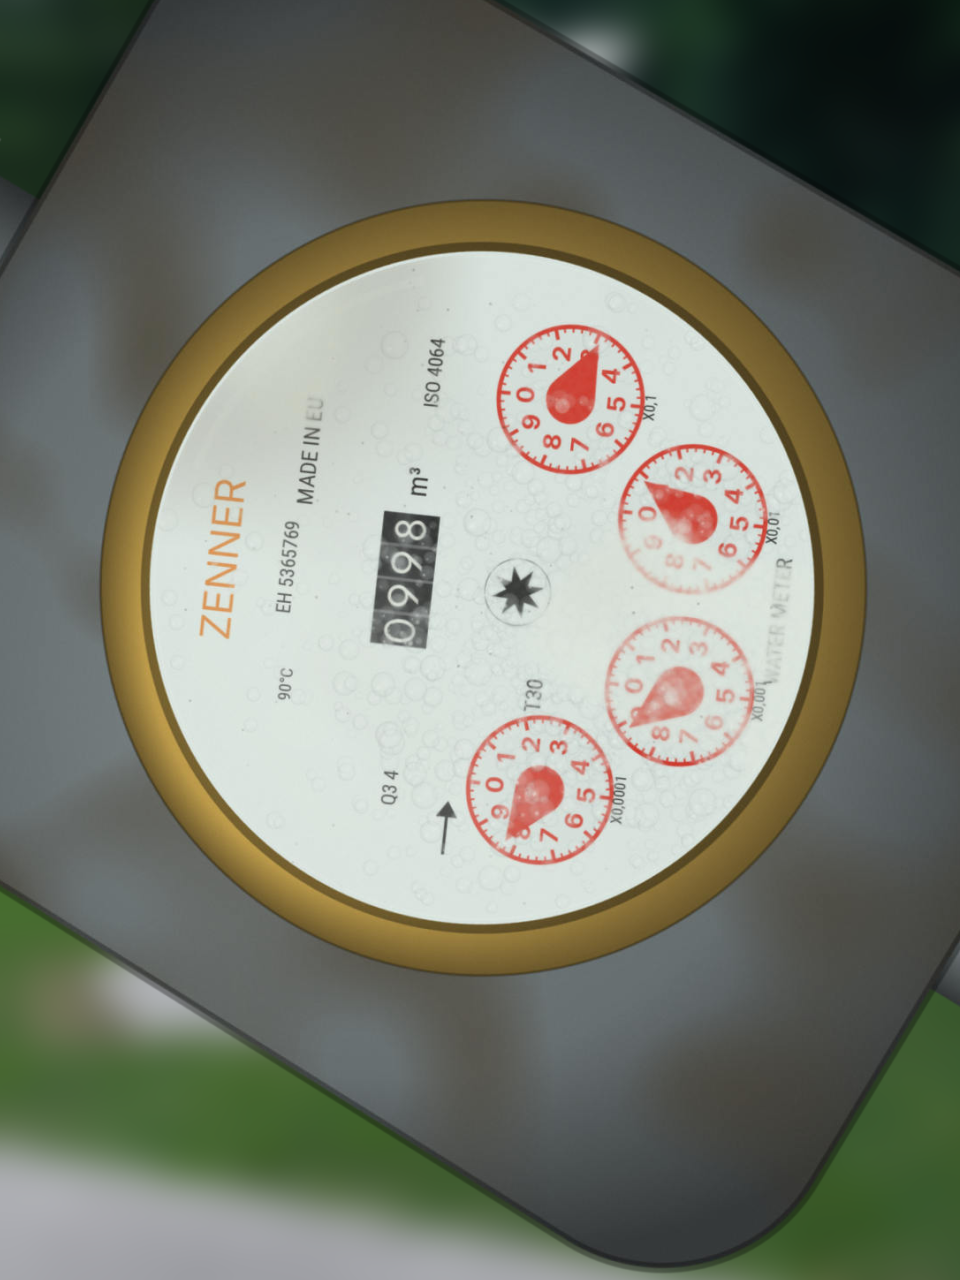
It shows m³ 998.3088
